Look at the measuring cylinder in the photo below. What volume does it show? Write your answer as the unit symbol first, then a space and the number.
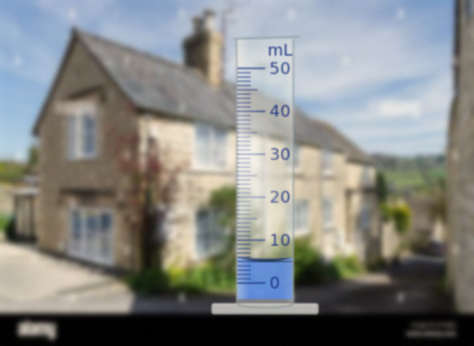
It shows mL 5
